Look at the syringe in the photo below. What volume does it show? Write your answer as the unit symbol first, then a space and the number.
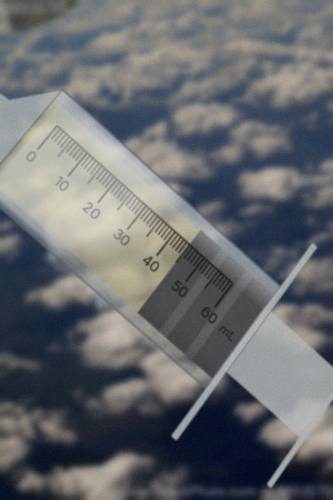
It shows mL 45
